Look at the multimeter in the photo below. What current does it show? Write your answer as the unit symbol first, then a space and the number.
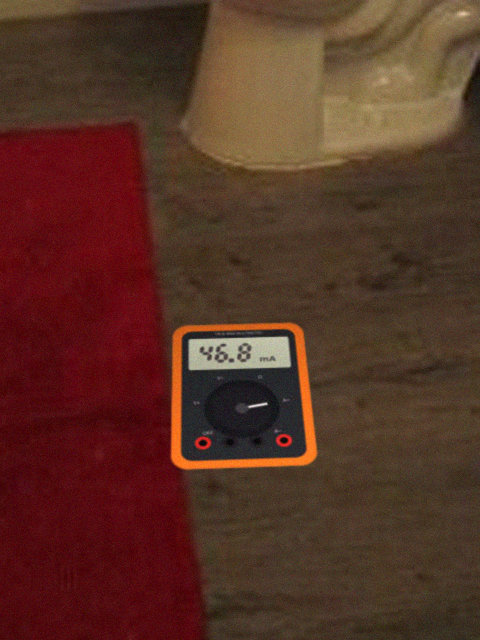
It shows mA 46.8
